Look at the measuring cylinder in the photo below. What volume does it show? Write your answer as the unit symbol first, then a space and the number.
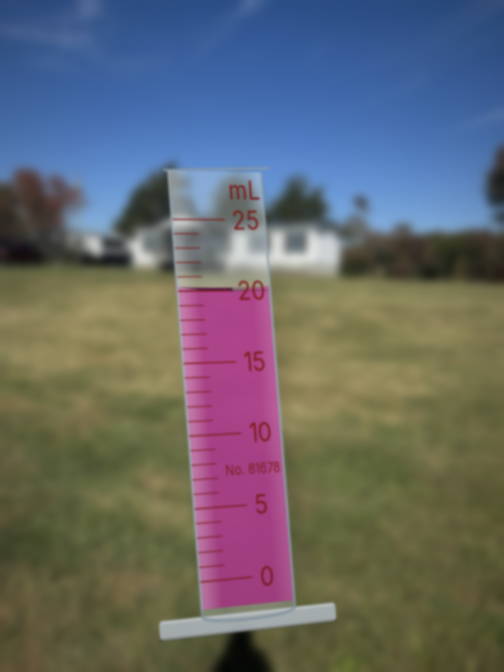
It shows mL 20
